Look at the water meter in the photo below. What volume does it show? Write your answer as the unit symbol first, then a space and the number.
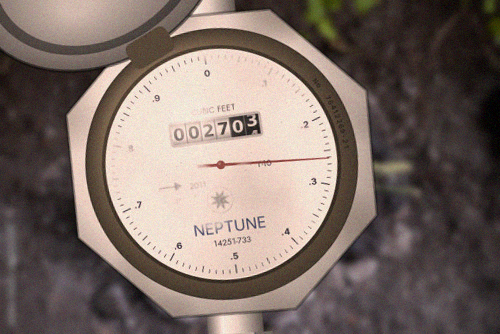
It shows ft³ 2703.26
